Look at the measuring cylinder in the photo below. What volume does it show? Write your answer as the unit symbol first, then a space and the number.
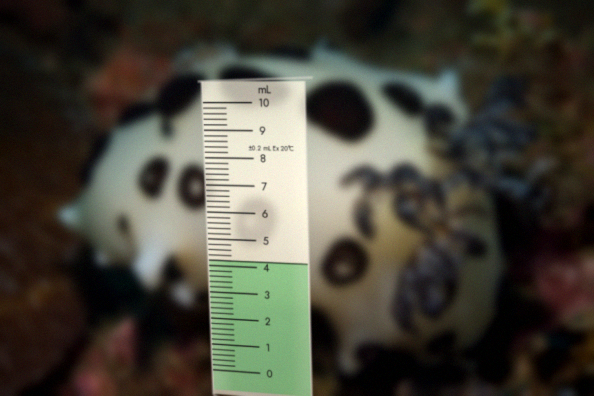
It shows mL 4.2
